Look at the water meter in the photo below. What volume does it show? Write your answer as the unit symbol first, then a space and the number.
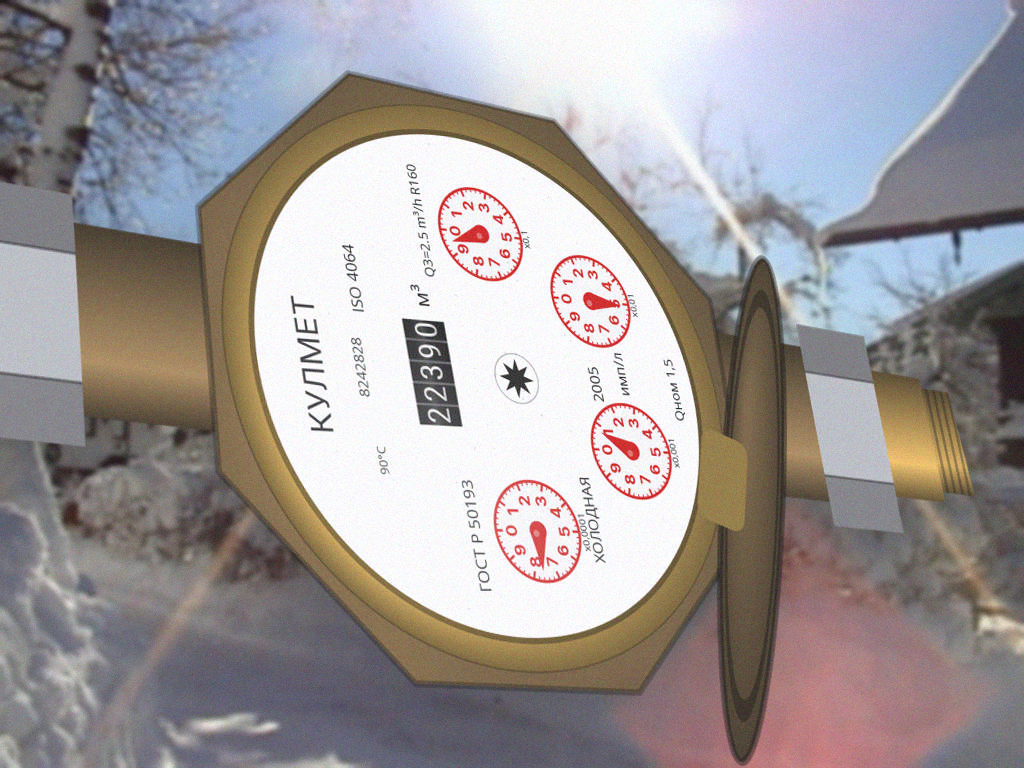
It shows m³ 22389.9507
